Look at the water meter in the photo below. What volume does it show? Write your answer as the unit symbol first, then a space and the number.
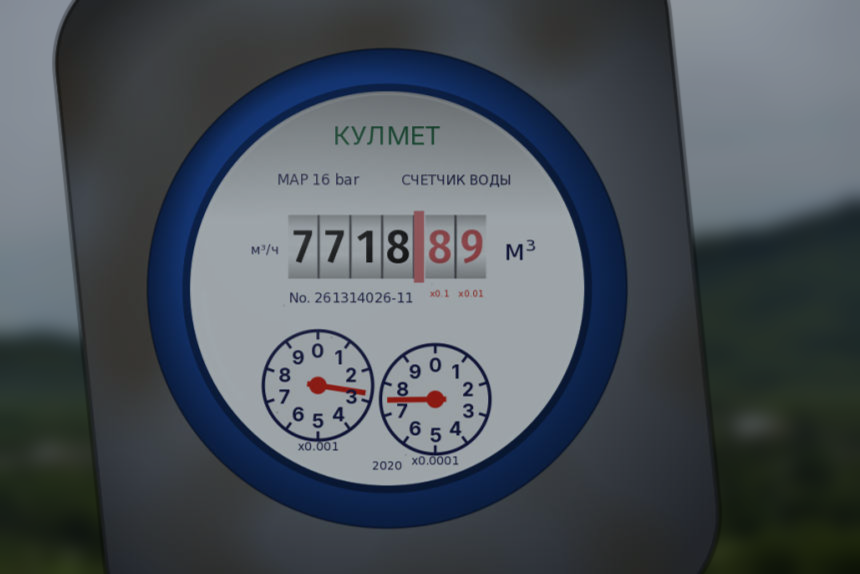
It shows m³ 7718.8927
